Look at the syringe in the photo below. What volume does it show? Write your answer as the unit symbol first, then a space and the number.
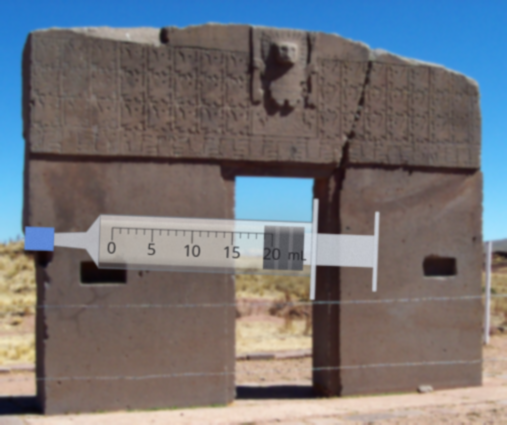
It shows mL 19
